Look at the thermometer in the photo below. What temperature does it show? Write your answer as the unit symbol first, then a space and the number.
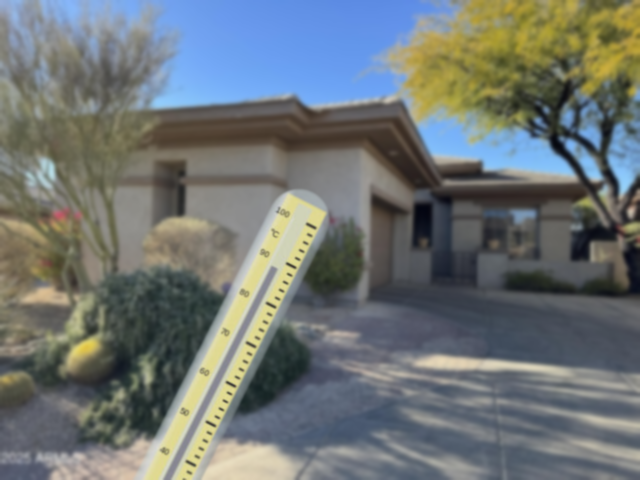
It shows °C 88
